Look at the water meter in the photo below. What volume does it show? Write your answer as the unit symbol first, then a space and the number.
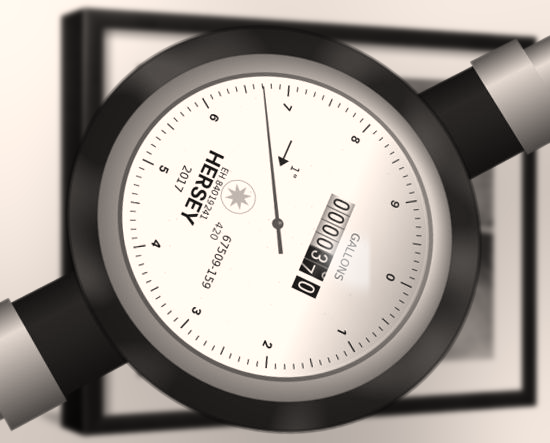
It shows gal 366.7
